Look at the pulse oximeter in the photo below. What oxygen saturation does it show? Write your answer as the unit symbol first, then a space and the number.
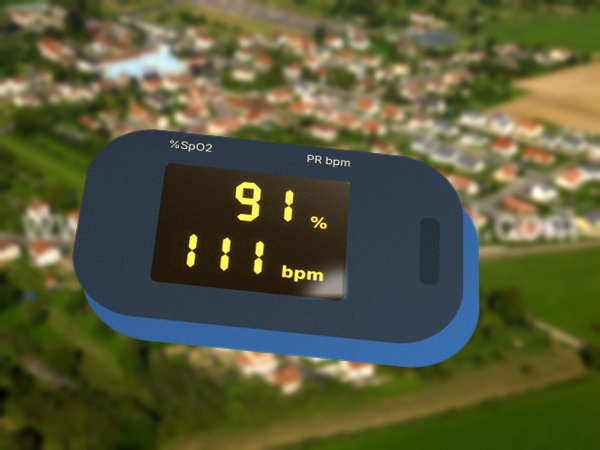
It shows % 91
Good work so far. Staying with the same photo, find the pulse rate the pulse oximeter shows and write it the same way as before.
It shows bpm 111
